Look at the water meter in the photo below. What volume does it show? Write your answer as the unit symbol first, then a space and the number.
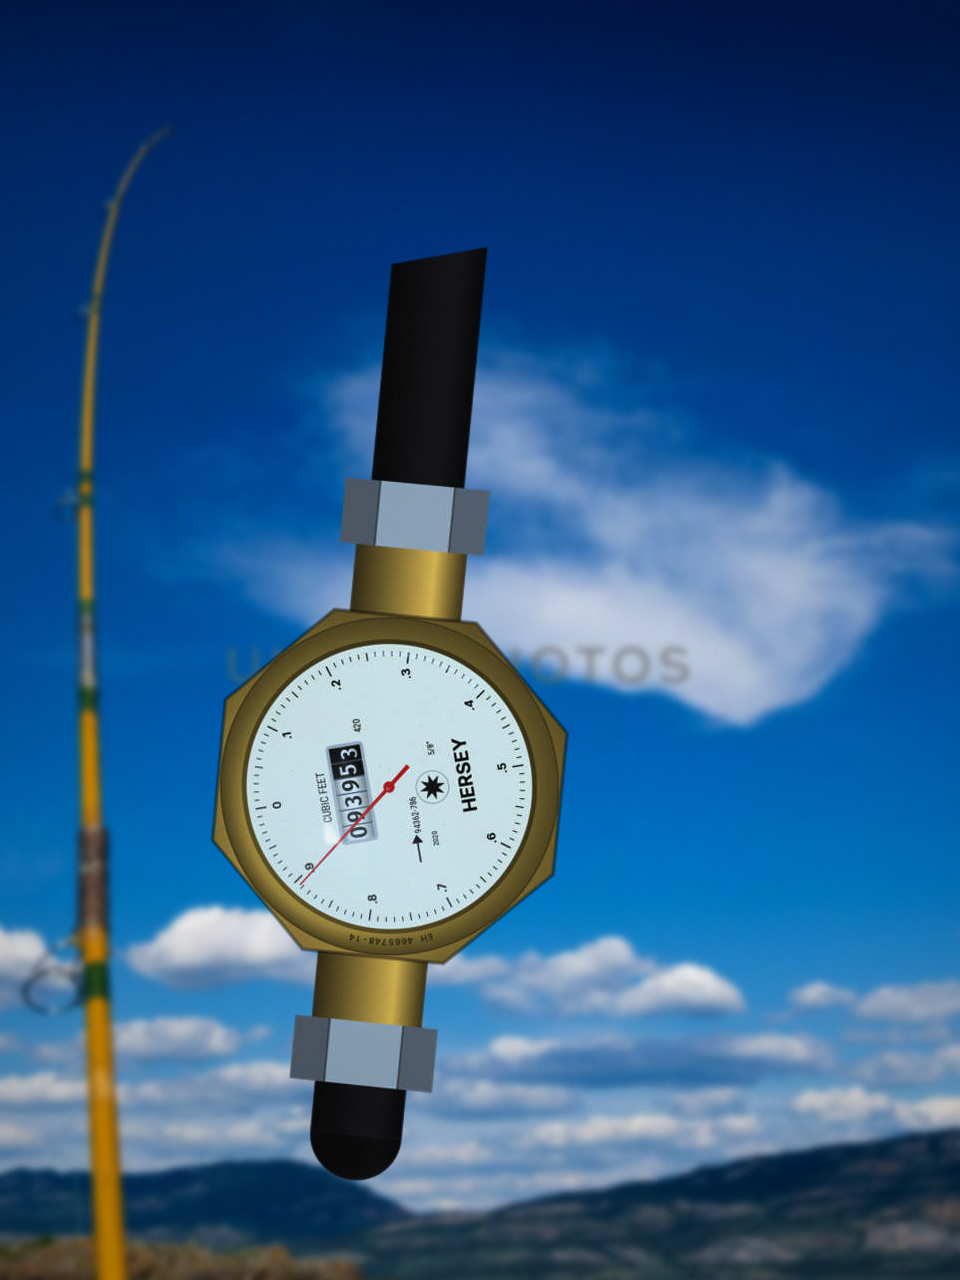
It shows ft³ 93952.89
